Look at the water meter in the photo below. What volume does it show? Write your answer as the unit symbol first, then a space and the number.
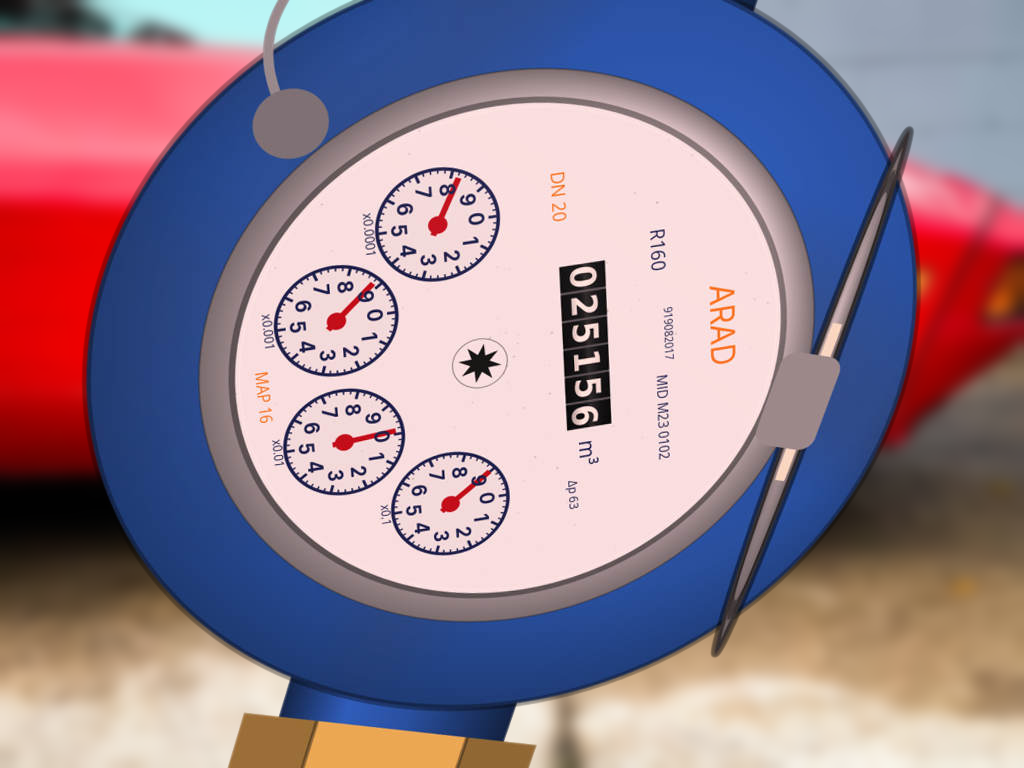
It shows m³ 25155.8988
